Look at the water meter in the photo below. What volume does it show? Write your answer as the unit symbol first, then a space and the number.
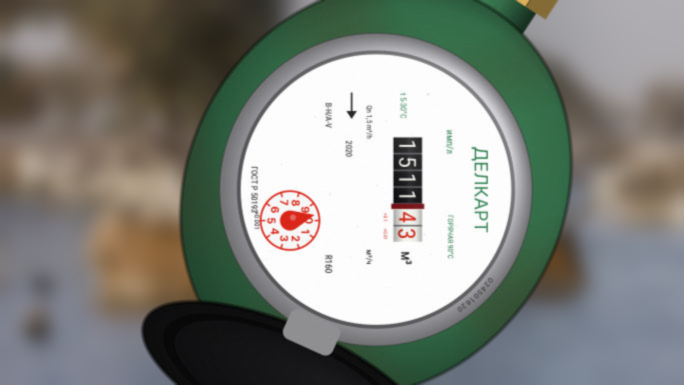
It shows m³ 1511.429
